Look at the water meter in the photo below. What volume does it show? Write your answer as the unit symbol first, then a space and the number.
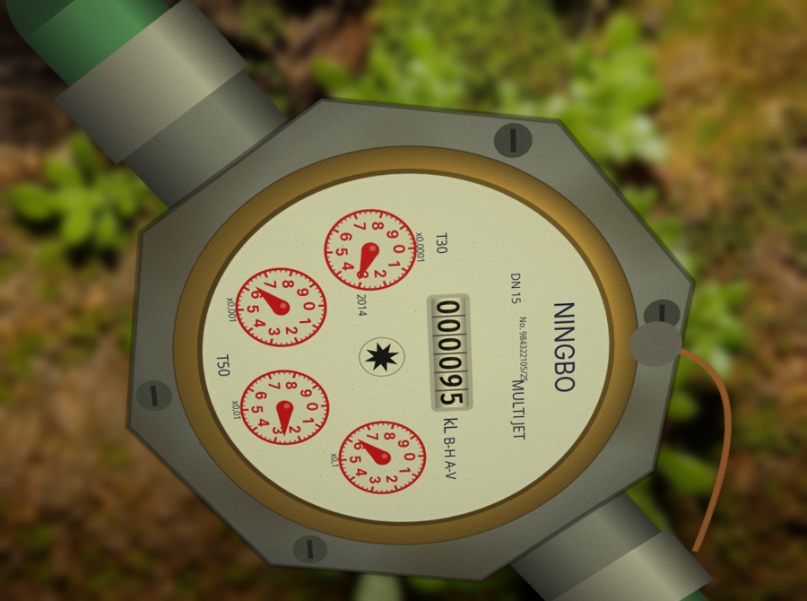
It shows kL 95.6263
